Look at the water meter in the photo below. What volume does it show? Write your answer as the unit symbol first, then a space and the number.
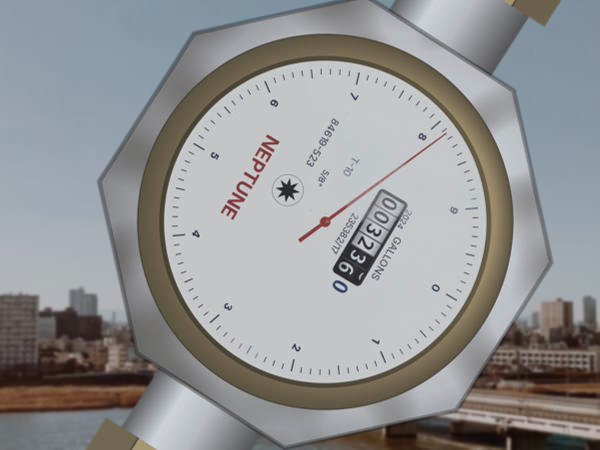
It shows gal 32358.1
